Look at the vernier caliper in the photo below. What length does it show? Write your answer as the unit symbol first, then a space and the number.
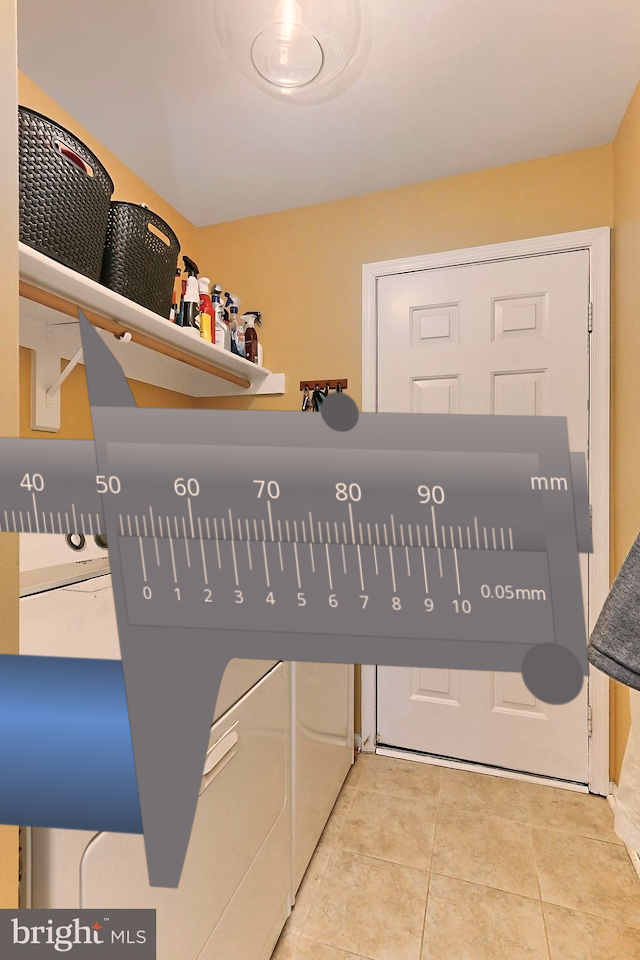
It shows mm 53.2
